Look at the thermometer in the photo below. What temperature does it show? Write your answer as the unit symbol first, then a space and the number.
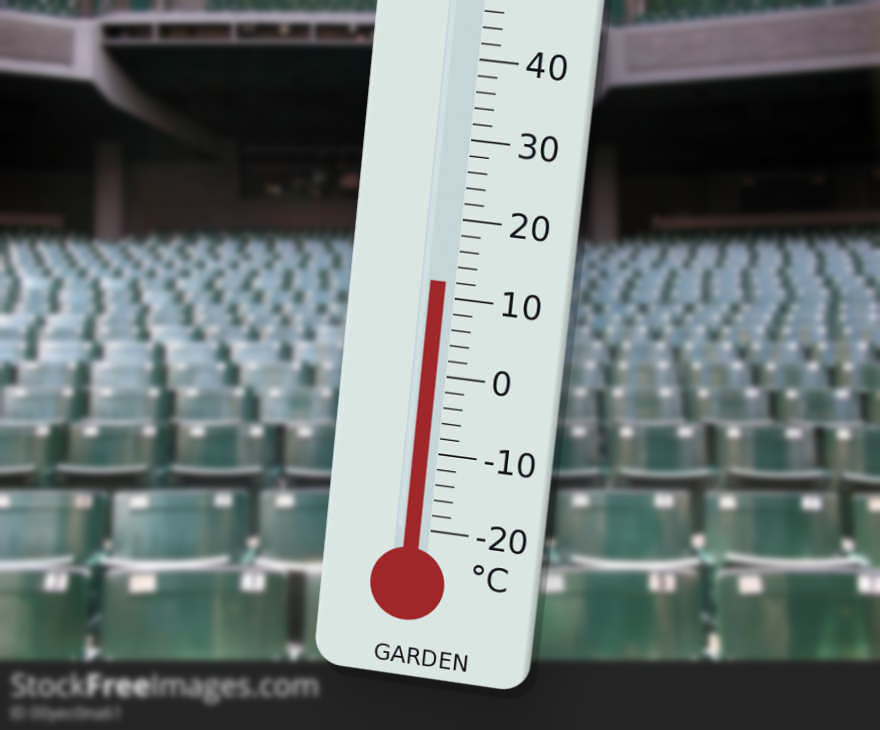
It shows °C 12
